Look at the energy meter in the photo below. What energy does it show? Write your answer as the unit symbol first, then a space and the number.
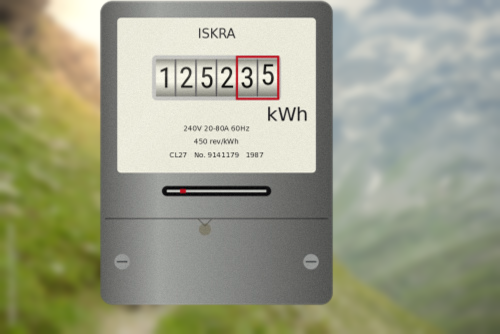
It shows kWh 1252.35
